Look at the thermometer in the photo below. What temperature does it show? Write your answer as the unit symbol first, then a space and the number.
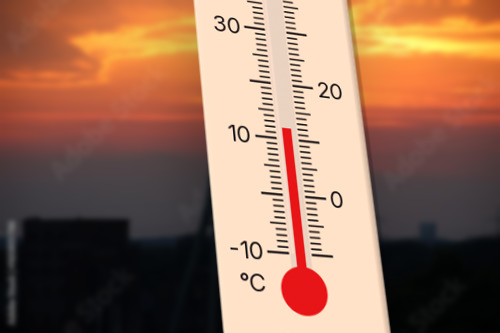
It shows °C 12
